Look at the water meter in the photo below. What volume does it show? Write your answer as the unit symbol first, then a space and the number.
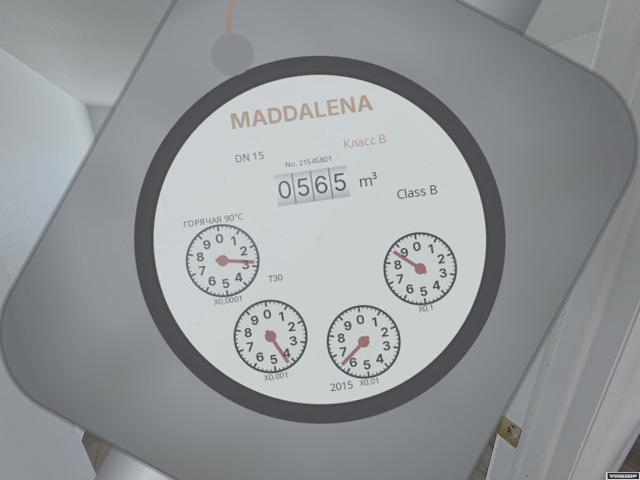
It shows m³ 565.8642
